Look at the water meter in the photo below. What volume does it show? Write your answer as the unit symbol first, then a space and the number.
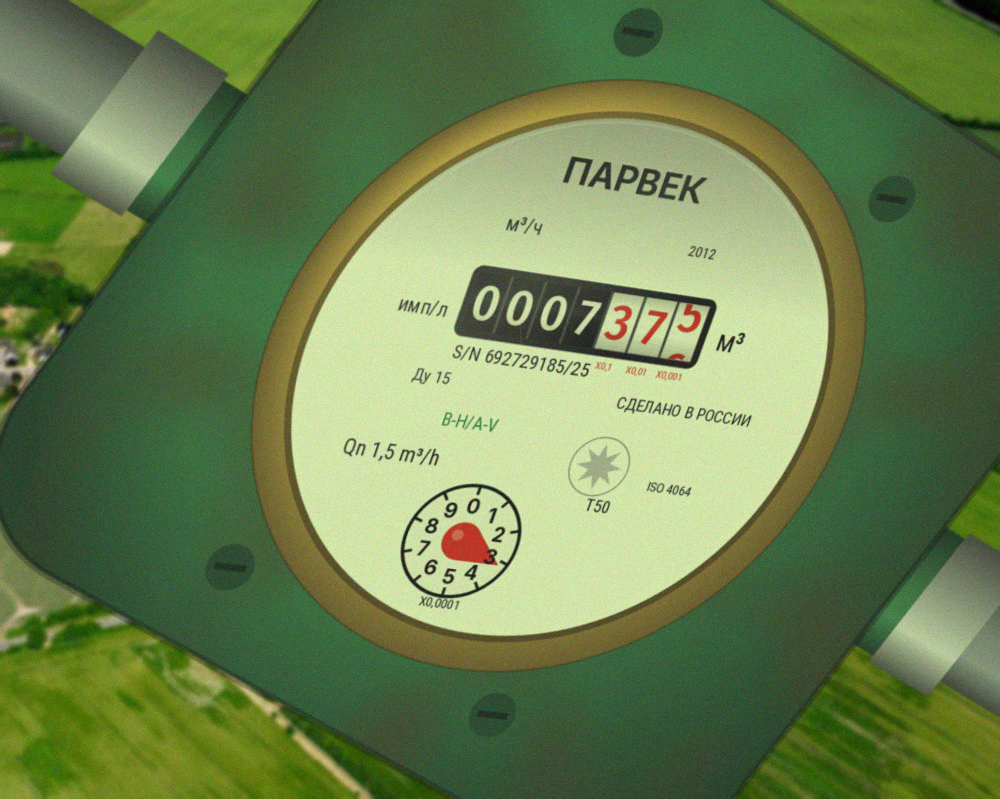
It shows m³ 7.3753
